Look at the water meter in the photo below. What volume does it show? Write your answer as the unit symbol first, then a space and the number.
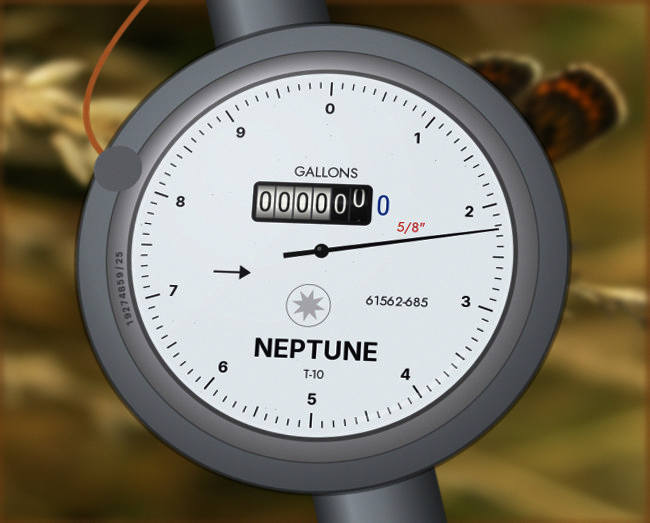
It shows gal 2.2
